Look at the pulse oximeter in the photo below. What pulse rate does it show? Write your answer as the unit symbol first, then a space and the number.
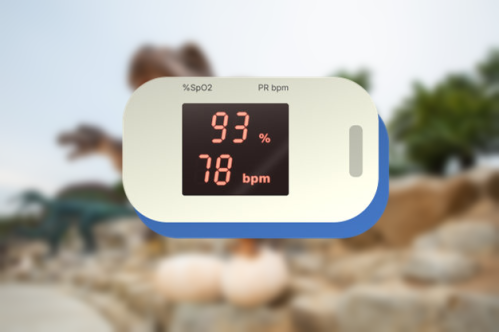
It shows bpm 78
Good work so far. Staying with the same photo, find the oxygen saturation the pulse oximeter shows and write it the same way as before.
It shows % 93
